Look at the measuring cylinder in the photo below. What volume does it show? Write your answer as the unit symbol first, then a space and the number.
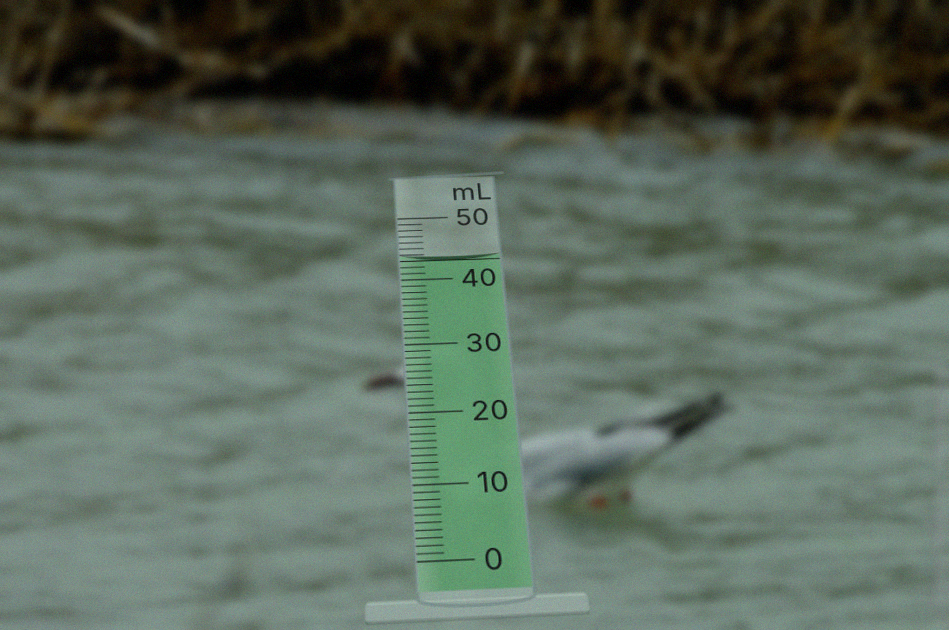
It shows mL 43
